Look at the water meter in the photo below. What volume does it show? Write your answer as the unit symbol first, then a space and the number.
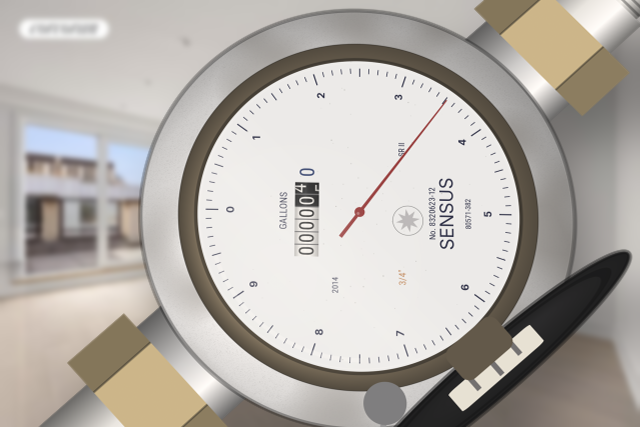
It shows gal 43.5
